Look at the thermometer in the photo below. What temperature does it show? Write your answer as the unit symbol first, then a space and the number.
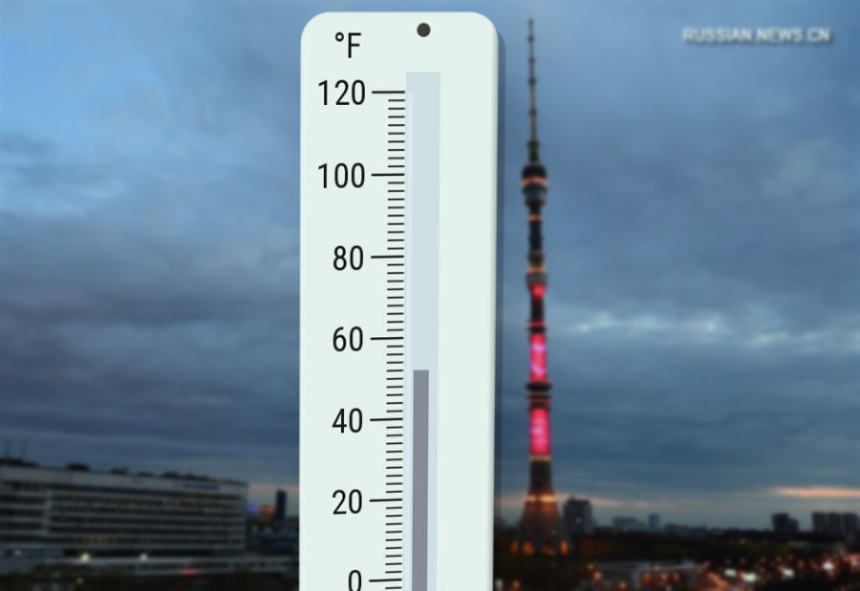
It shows °F 52
